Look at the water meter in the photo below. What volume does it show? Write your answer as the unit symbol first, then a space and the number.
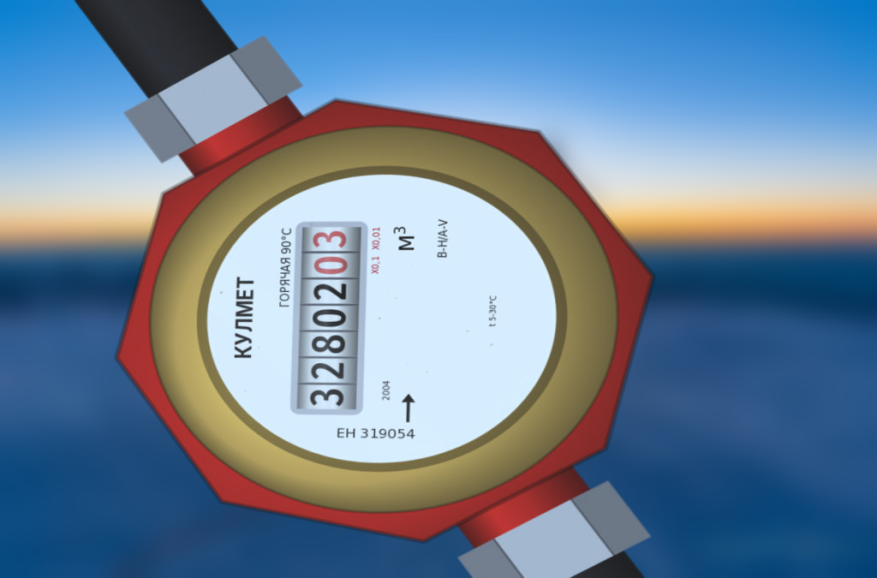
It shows m³ 32802.03
